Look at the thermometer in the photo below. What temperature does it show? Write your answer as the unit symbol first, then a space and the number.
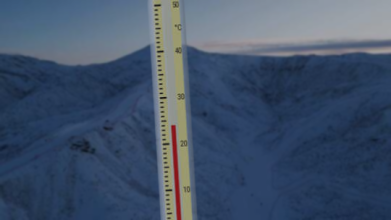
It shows °C 24
